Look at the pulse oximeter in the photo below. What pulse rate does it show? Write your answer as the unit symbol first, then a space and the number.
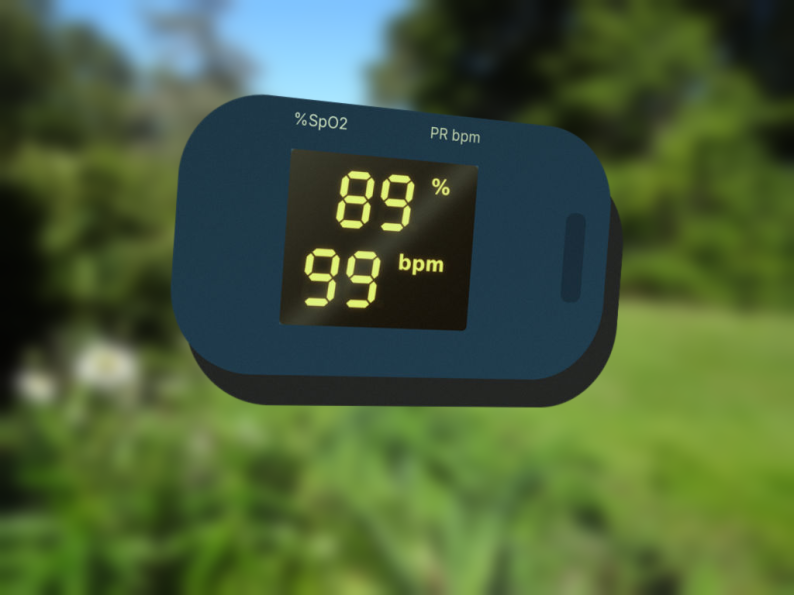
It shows bpm 99
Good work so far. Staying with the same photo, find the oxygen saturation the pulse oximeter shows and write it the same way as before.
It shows % 89
